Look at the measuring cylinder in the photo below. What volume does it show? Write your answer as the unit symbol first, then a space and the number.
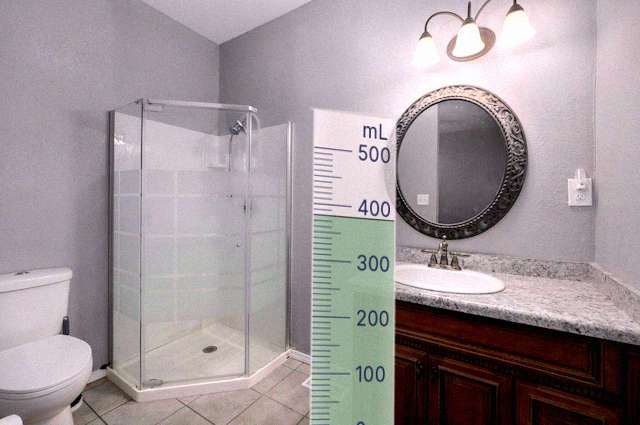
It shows mL 380
